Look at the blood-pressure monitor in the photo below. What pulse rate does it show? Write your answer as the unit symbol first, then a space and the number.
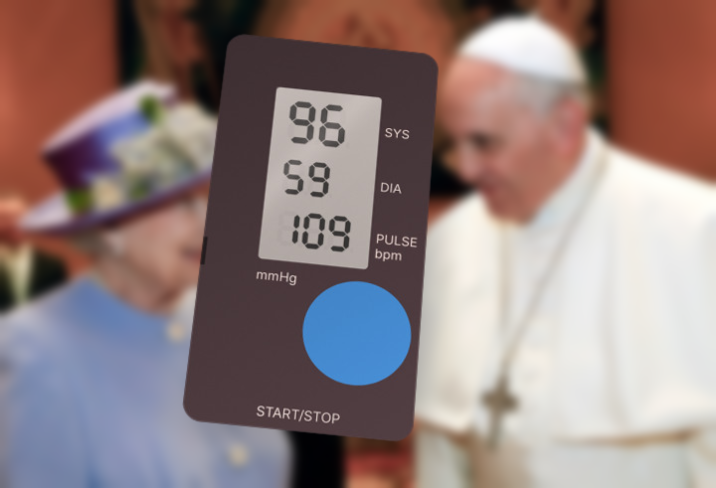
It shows bpm 109
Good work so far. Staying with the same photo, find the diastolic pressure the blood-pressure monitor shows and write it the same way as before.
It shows mmHg 59
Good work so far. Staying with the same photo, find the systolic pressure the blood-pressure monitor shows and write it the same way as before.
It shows mmHg 96
